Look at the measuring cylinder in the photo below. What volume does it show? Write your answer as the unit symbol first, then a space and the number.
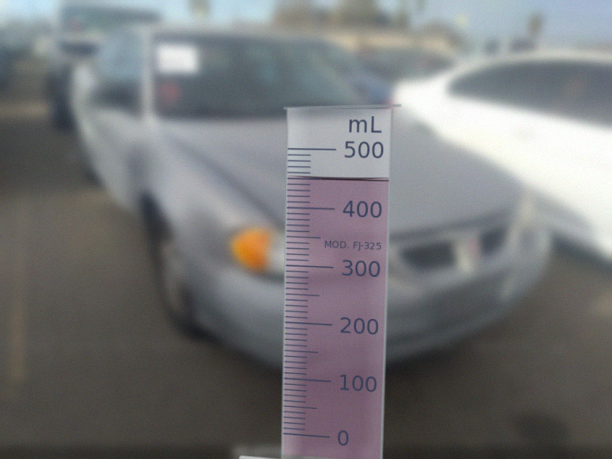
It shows mL 450
